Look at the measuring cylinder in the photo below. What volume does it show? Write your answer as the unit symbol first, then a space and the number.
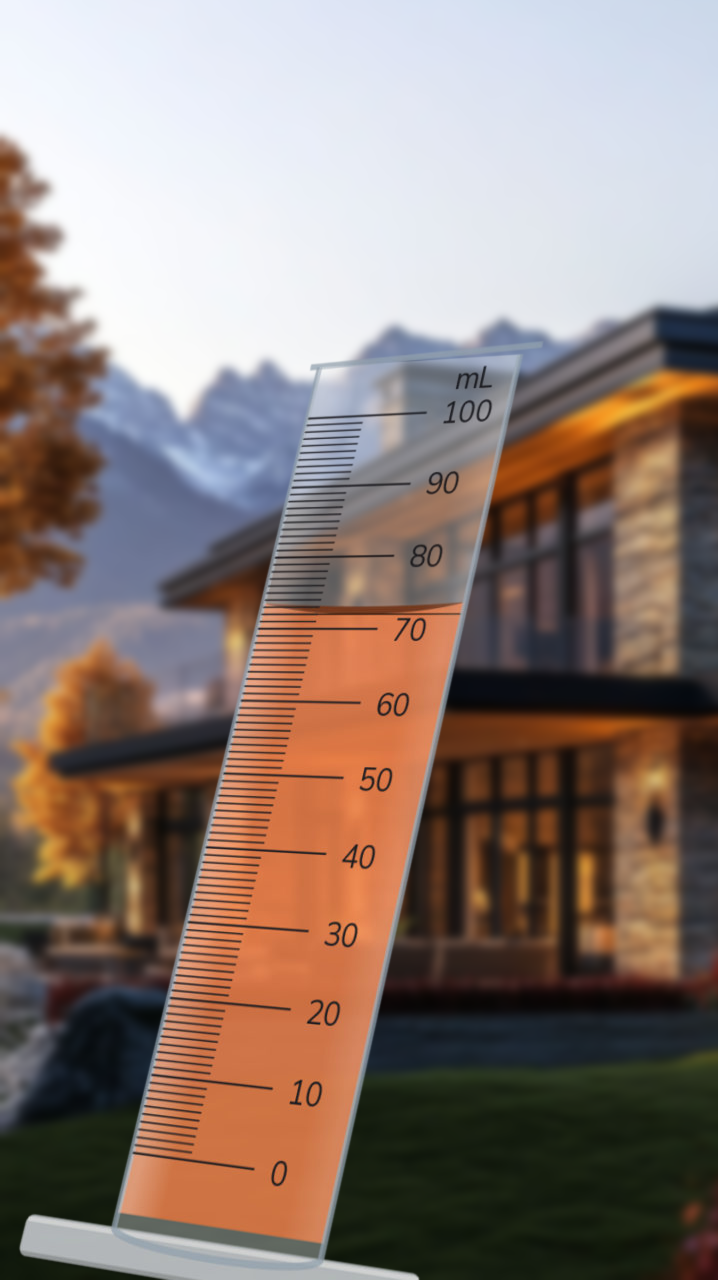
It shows mL 72
